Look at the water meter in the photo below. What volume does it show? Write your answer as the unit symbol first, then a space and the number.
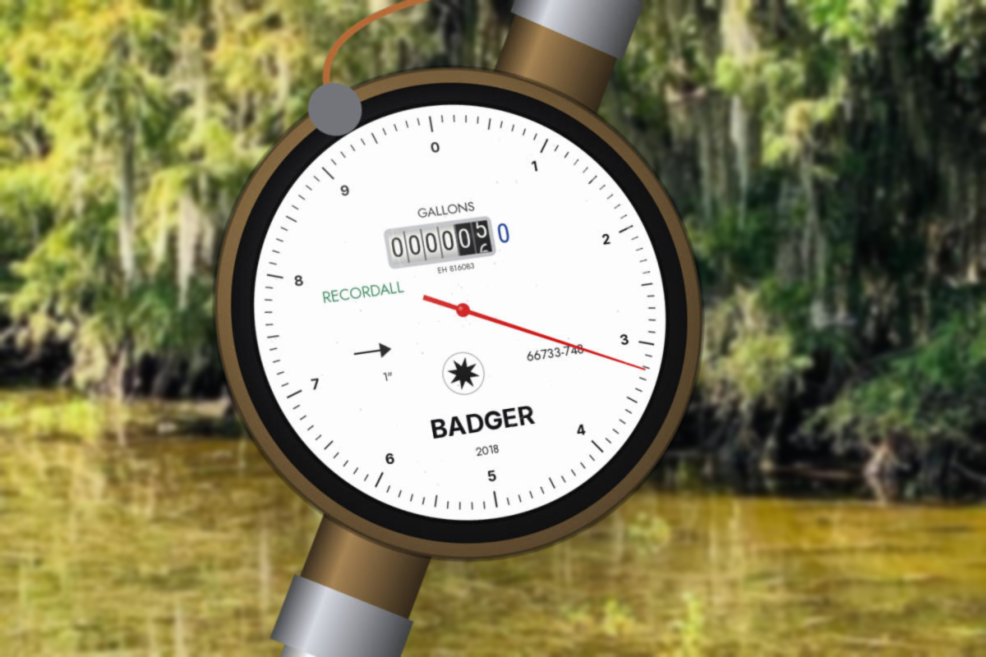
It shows gal 53.2
